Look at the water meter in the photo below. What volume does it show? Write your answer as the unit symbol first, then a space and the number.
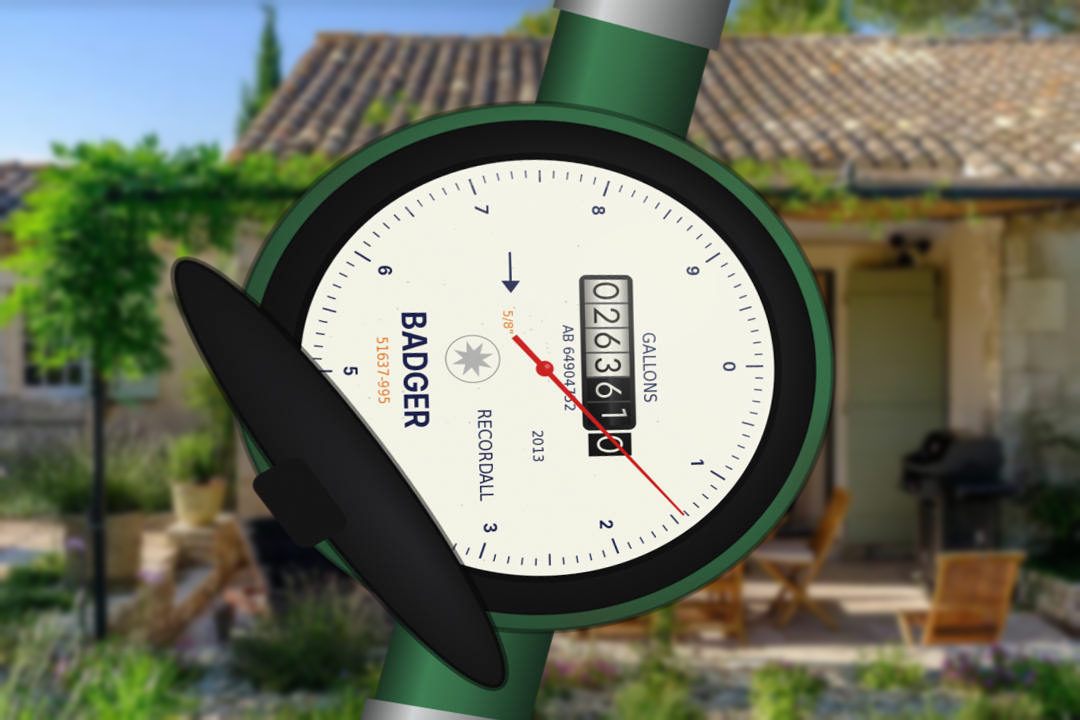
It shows gal 263611.4
